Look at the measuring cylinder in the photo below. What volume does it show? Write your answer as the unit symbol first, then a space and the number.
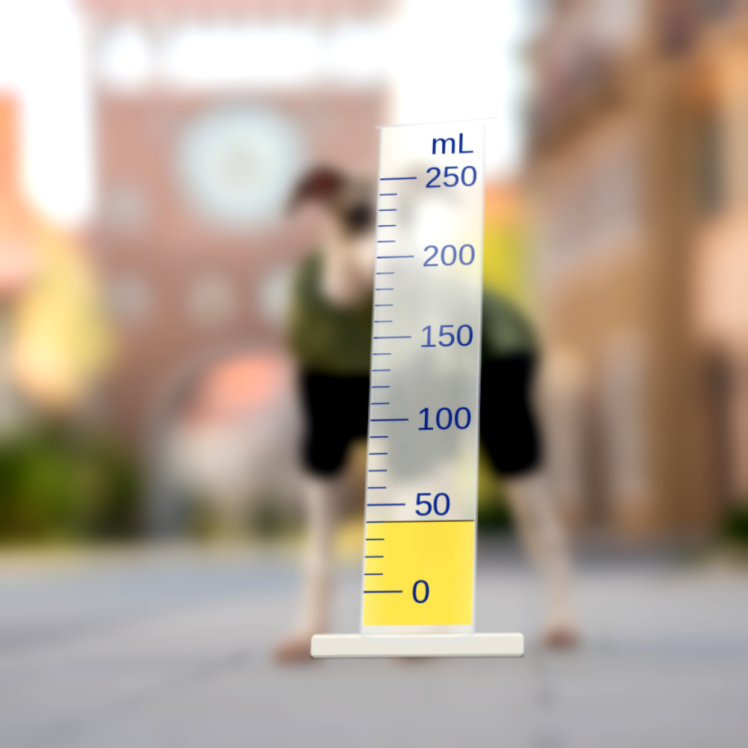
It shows mL 40
